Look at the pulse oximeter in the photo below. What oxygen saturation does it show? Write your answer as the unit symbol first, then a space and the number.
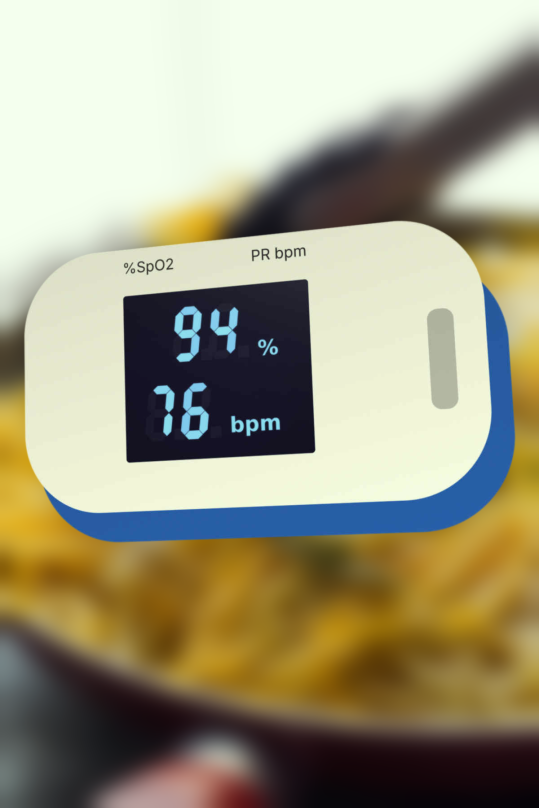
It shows % 94
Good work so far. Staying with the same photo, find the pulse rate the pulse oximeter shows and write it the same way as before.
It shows bpm 76
